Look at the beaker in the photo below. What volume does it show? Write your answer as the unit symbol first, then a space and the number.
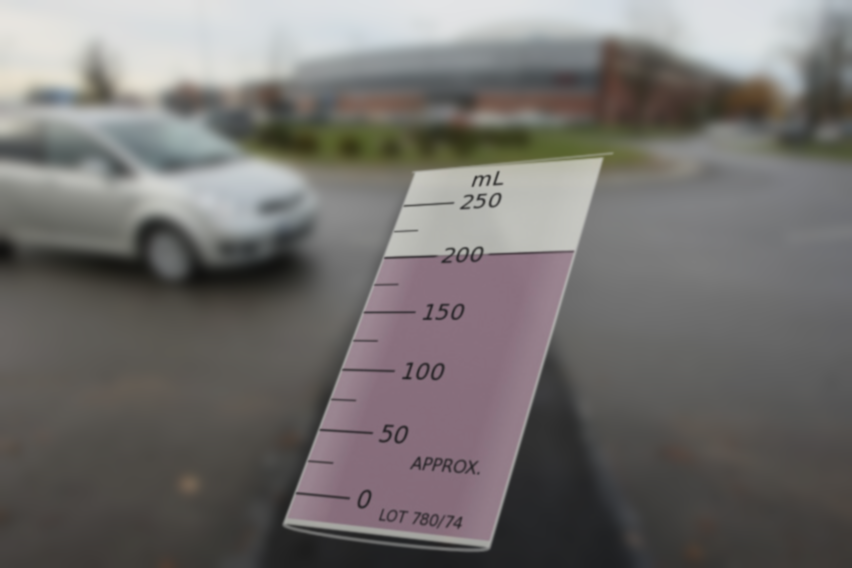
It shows mL 200
